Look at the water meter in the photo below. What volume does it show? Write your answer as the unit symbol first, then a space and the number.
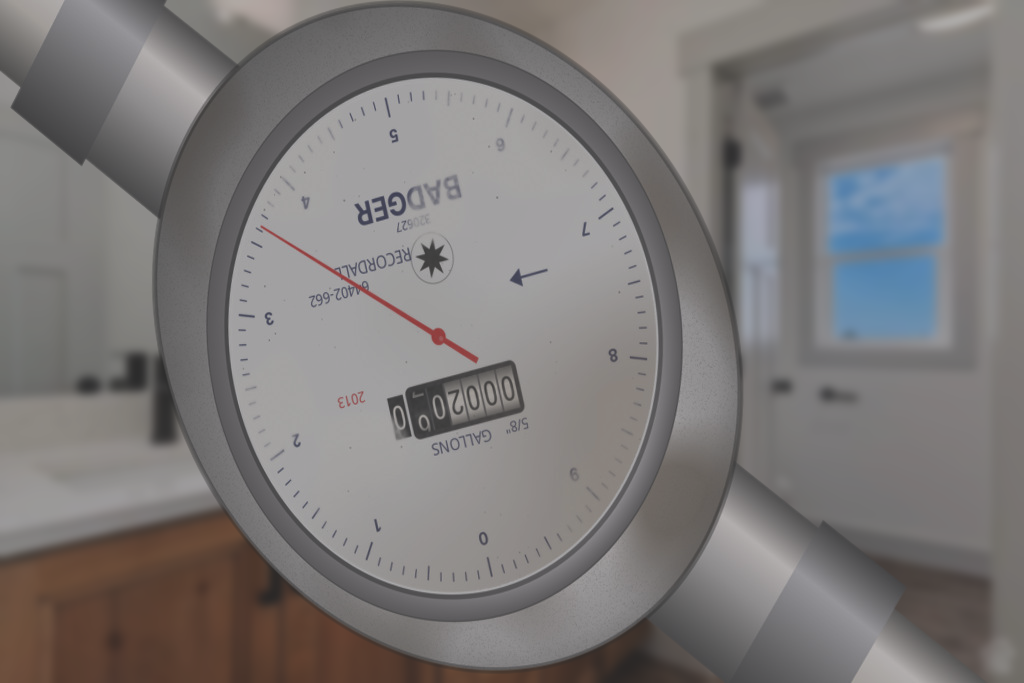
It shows gal 2063.6
